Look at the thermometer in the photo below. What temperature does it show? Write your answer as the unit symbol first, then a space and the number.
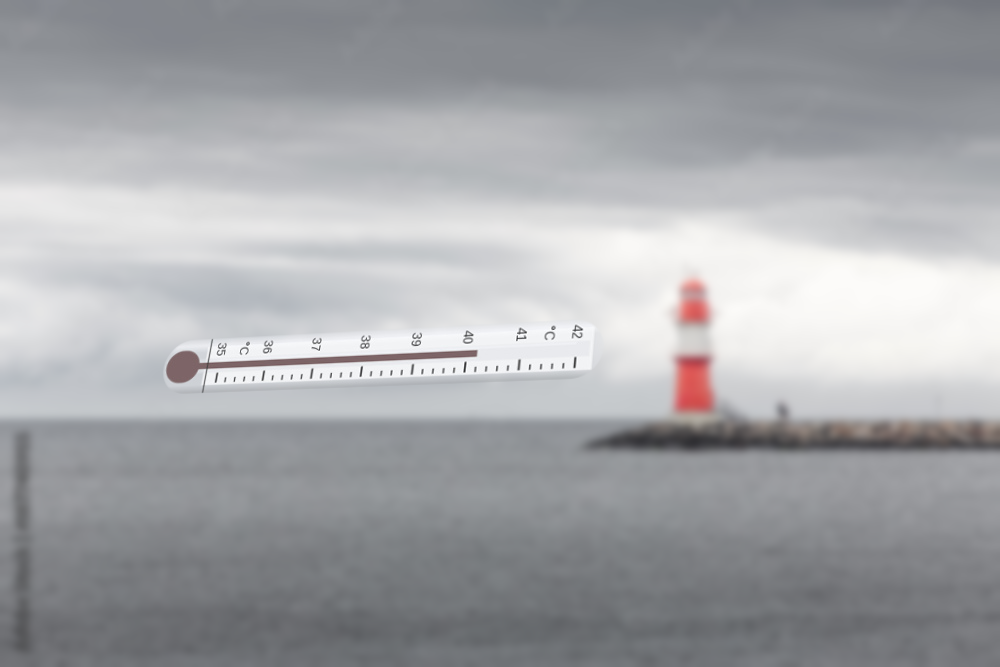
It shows °C 40.2
